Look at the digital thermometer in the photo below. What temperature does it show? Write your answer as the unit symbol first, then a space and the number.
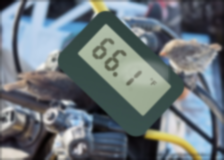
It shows °F 66.1
